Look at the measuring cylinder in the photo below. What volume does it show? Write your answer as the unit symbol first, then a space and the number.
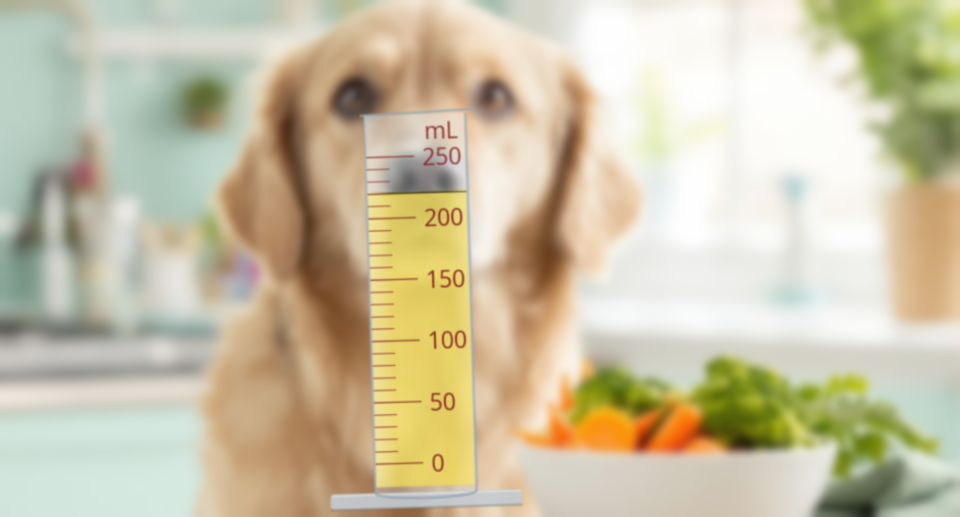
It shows mL 220
